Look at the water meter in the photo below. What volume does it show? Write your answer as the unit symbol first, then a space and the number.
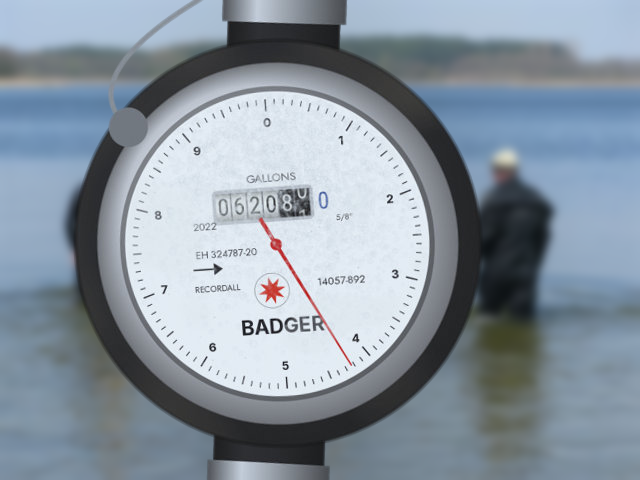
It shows gal 620804.2
